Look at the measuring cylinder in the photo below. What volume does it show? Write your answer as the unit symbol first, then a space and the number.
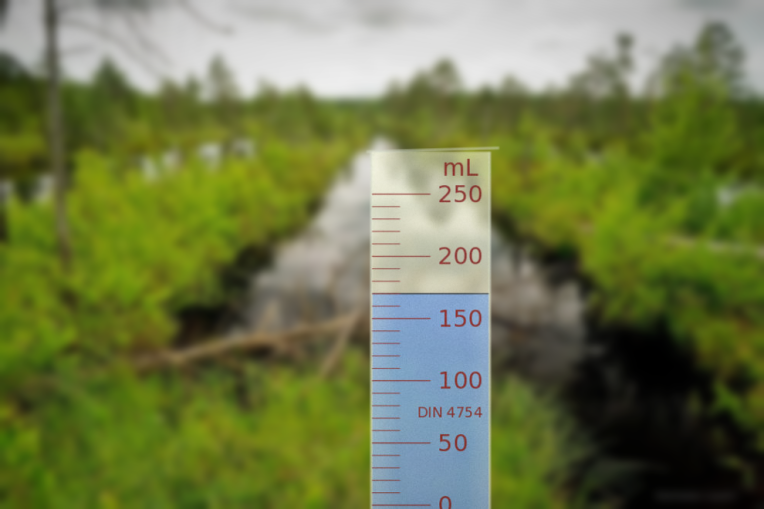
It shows mL 170
